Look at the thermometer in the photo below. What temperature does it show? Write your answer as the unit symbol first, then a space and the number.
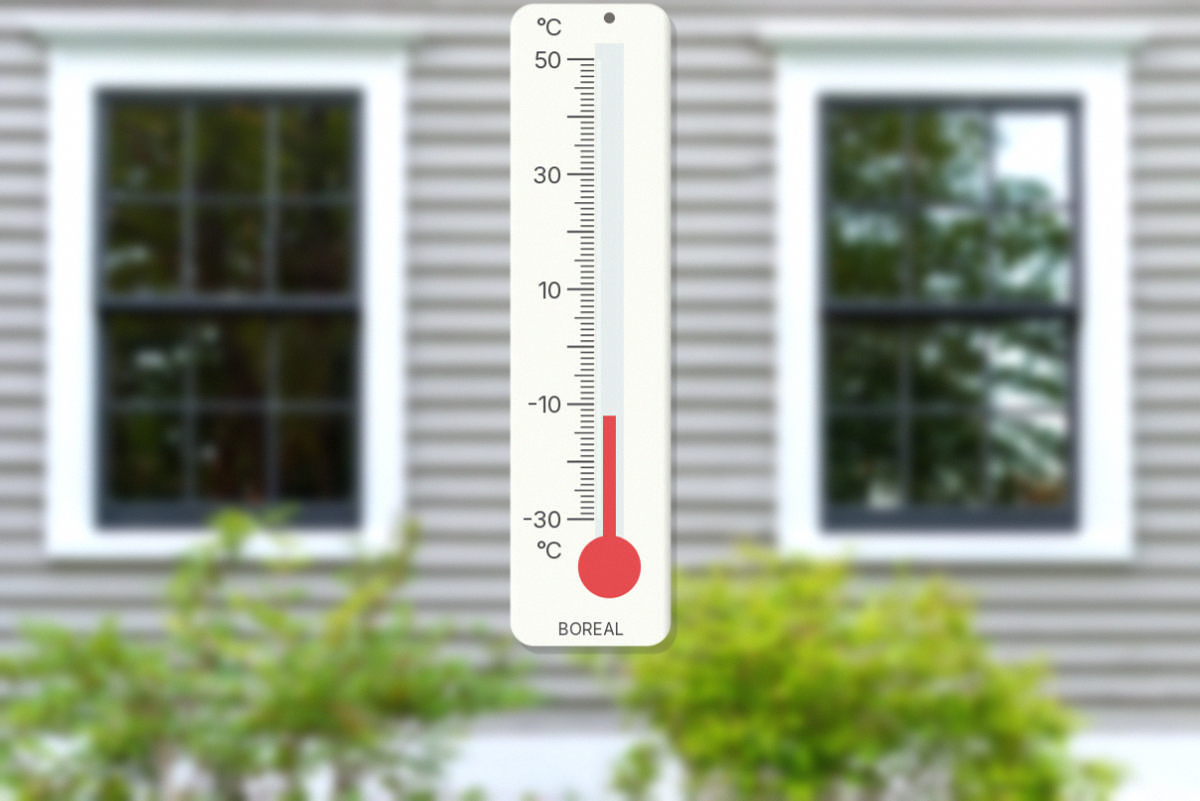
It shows °C -12
